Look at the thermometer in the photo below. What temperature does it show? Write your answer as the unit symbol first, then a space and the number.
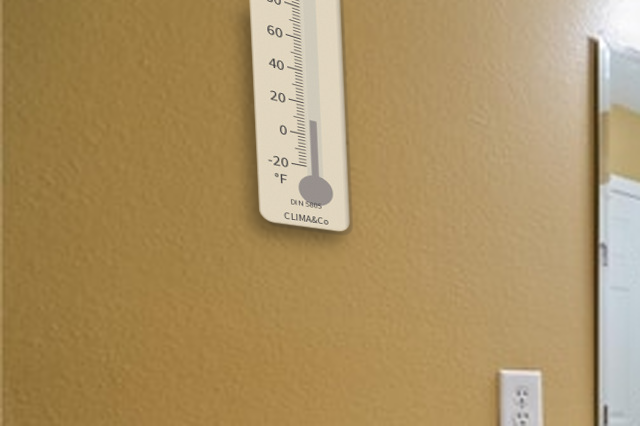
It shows °F 10
